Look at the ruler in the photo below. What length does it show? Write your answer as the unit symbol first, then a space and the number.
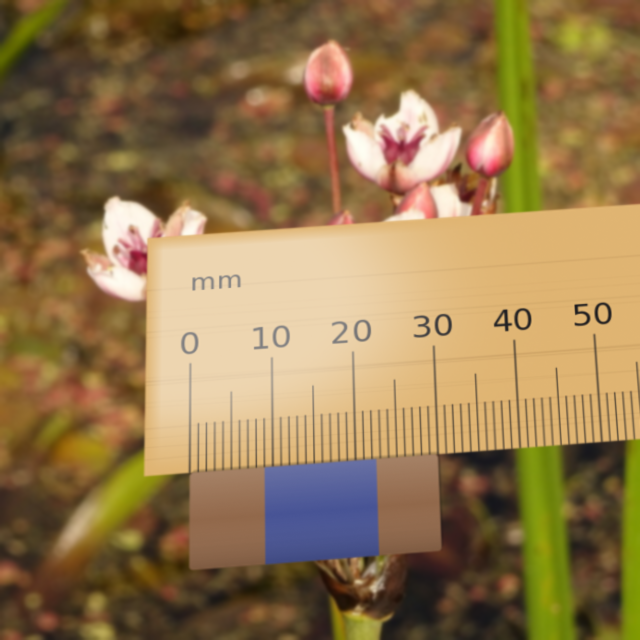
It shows mm 30
